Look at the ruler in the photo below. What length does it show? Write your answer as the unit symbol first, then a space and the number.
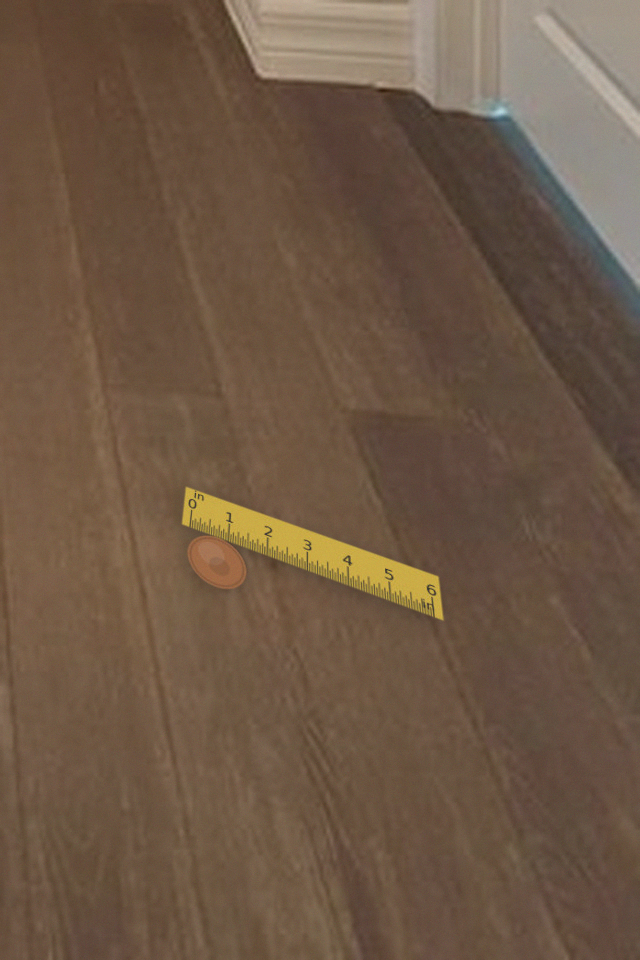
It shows in 1.5
